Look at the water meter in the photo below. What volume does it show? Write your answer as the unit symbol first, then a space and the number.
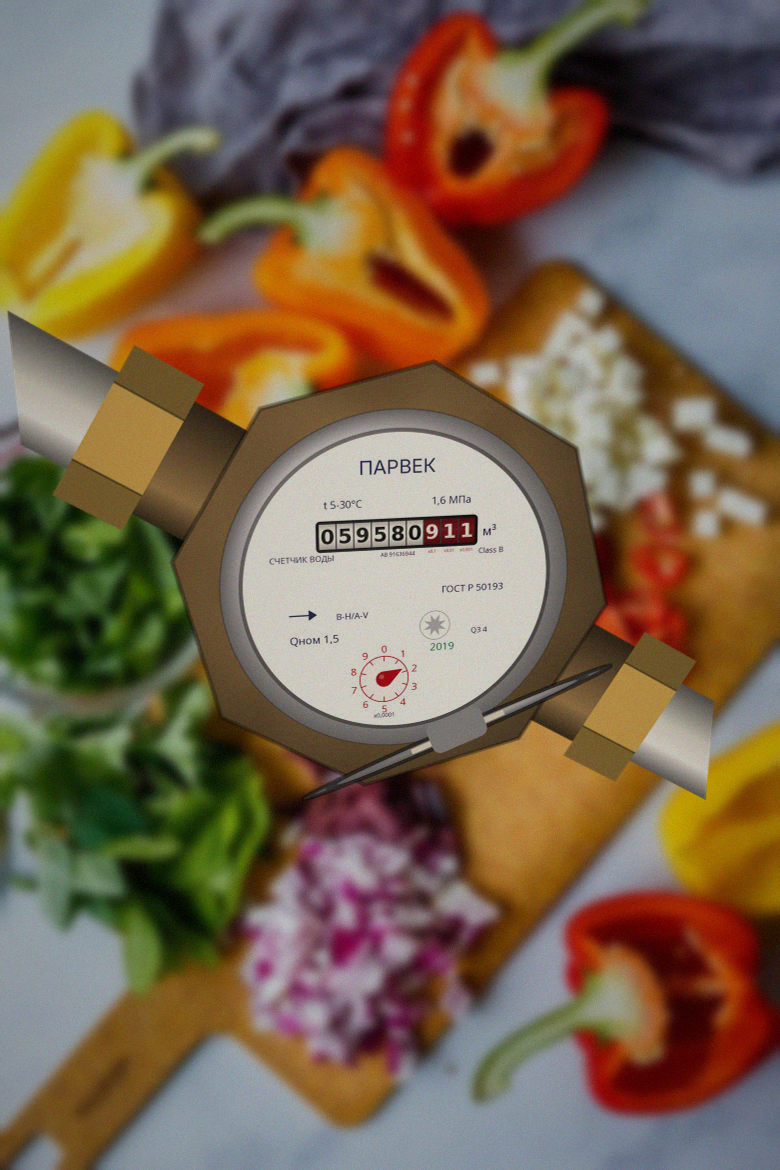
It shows m³ 59580.9111
